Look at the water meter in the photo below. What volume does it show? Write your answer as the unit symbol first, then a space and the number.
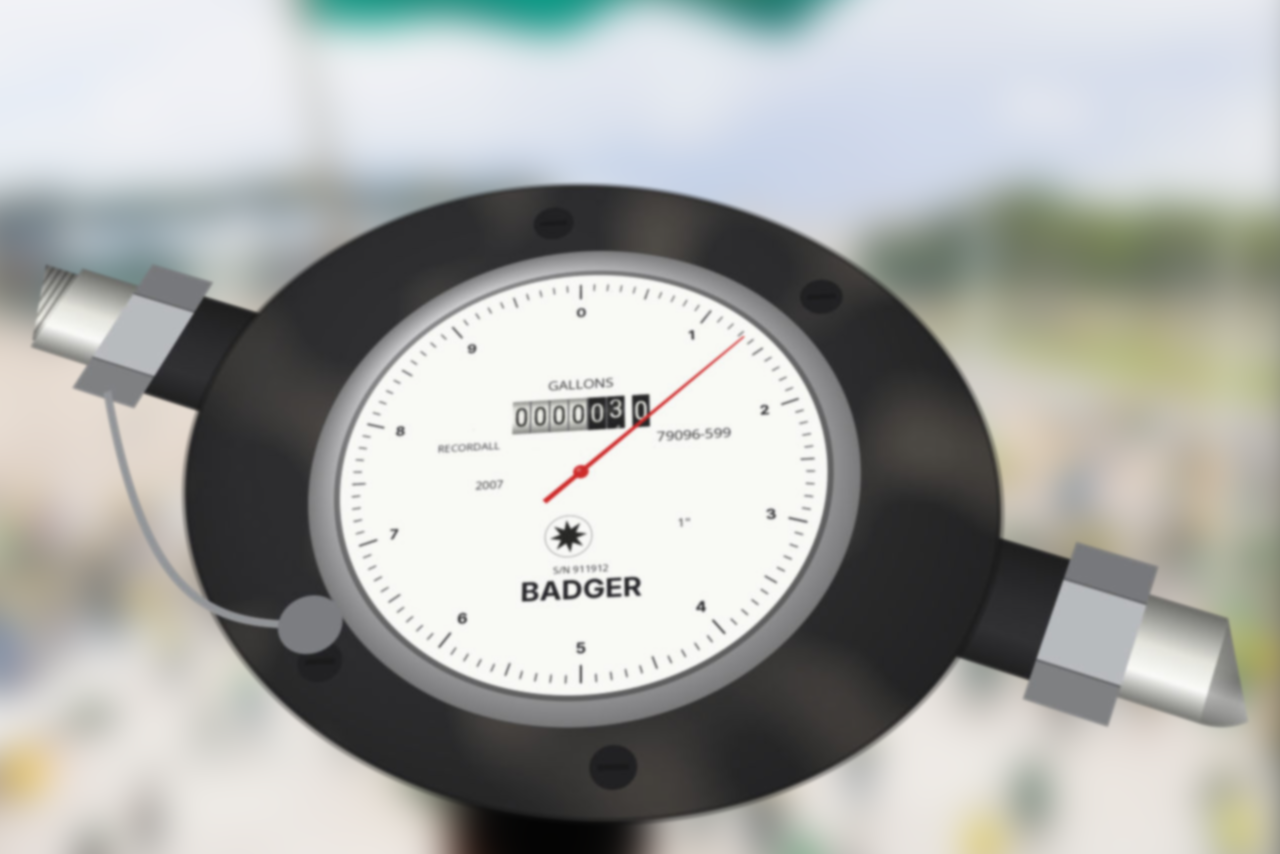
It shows gal 31.3
